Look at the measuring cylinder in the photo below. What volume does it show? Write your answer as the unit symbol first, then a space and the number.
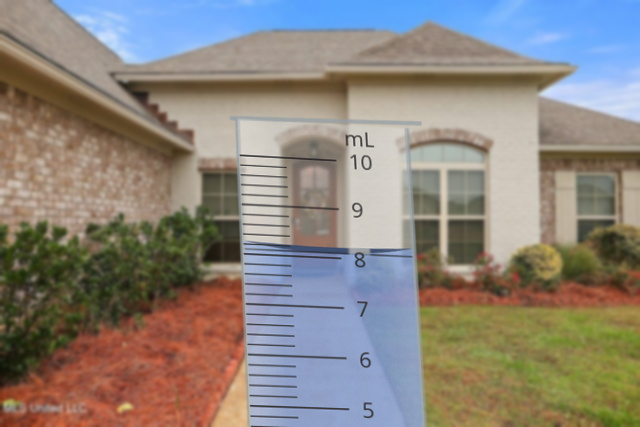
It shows mL 8.1
